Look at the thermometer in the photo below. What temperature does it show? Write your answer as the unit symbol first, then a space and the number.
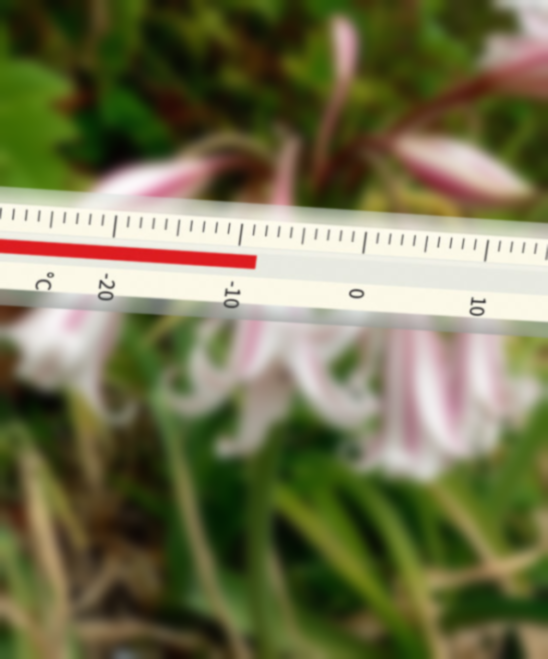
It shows °C -8.5
